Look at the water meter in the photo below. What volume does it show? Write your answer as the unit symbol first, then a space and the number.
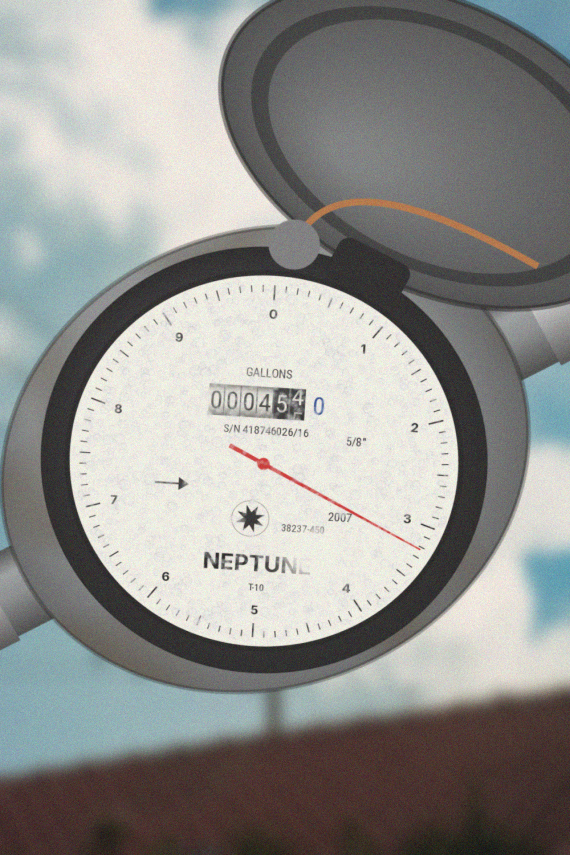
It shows gal 4543.2
